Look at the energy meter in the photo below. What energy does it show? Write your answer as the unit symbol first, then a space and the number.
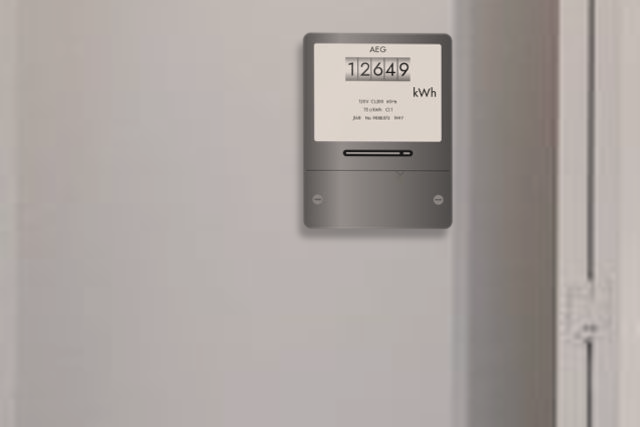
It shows kWh 12649
